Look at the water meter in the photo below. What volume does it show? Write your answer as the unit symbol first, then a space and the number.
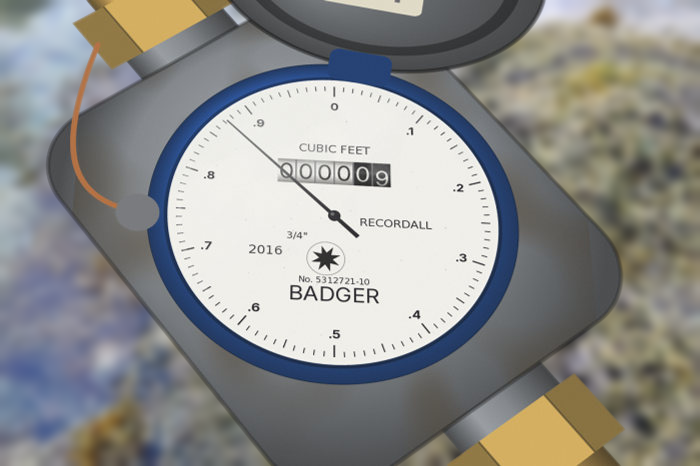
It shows ft³ 8.87
